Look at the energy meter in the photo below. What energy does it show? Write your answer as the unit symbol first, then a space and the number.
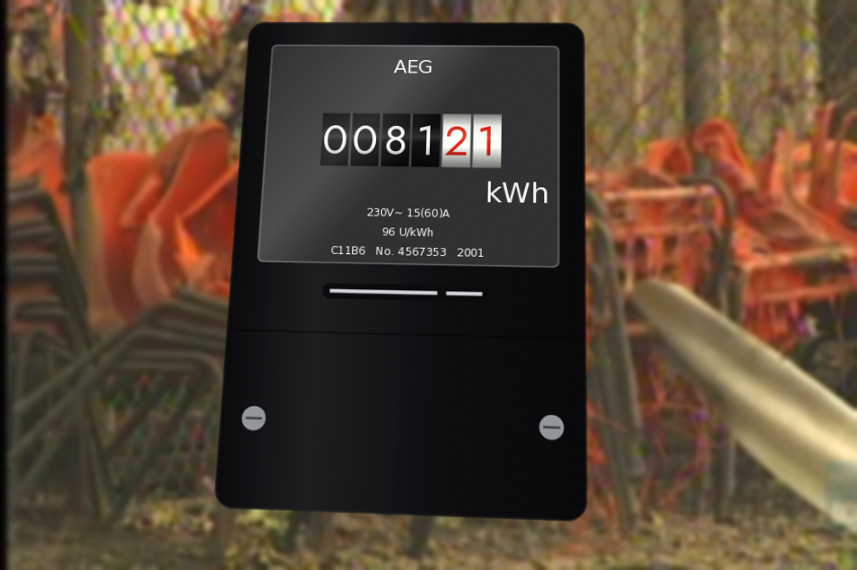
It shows kWh 81.21
